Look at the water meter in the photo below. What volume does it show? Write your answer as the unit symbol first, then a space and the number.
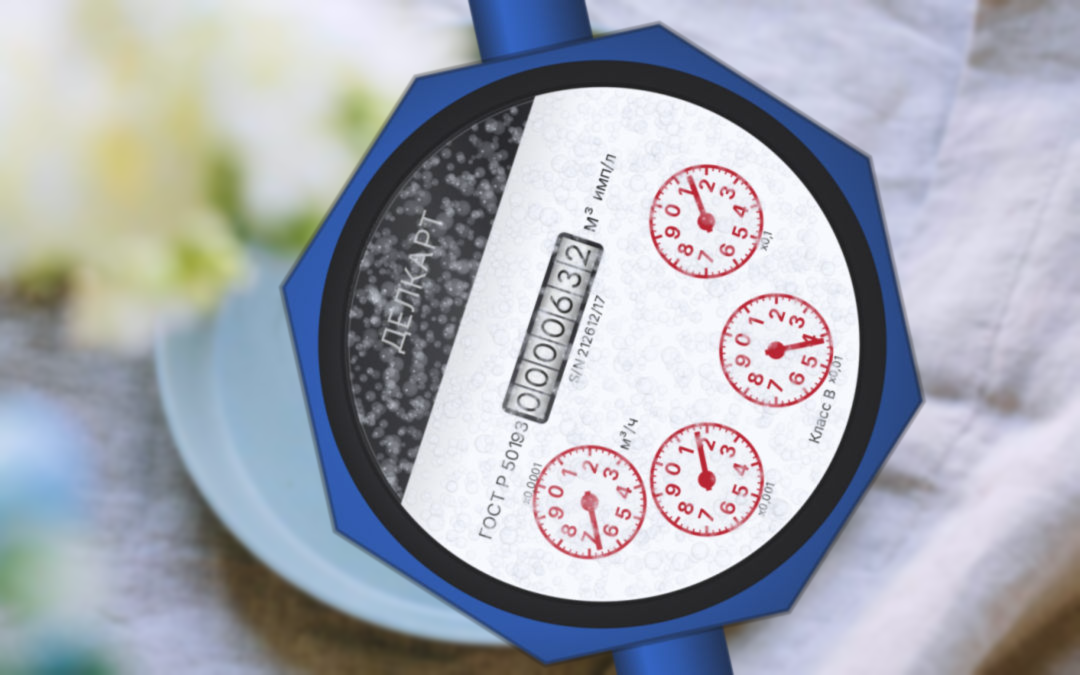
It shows m³ 632.1416
